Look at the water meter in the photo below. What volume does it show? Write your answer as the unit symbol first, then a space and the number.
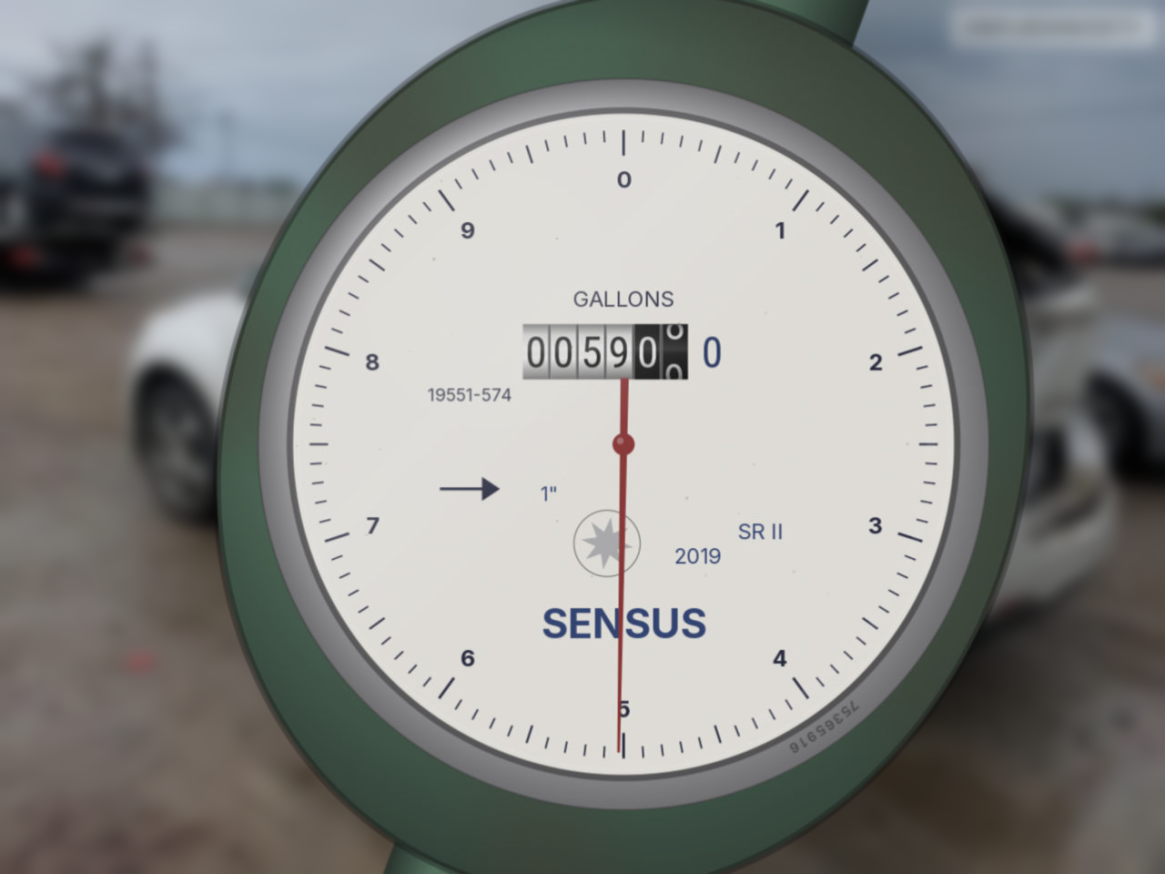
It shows gal 59085.0
